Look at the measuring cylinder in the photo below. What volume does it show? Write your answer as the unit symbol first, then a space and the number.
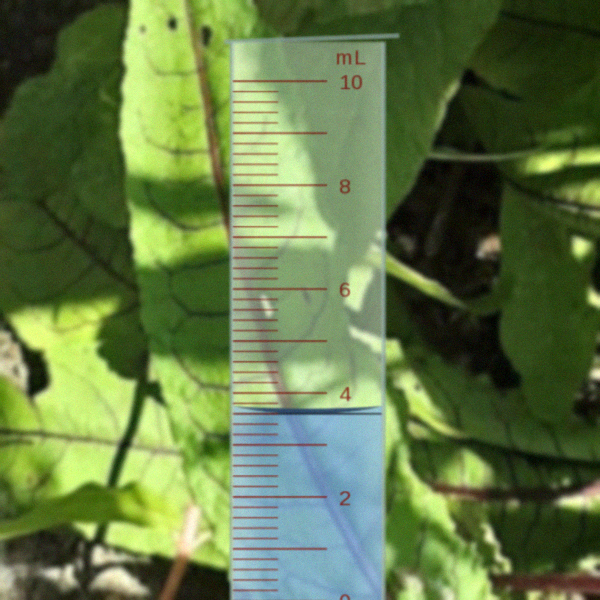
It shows mL 3.6
